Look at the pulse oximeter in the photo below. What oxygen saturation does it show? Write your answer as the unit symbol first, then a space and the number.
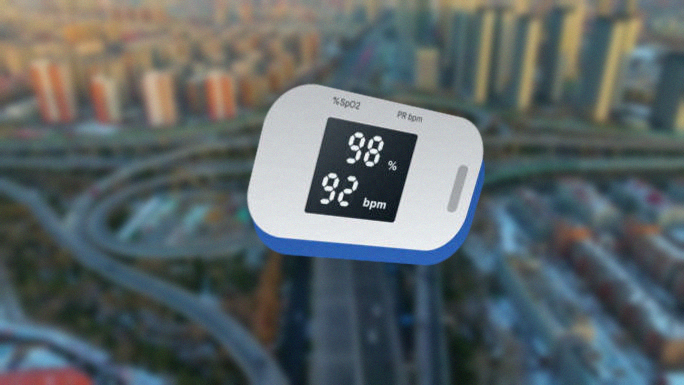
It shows % 98
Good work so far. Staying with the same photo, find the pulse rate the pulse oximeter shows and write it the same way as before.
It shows bpm 92
